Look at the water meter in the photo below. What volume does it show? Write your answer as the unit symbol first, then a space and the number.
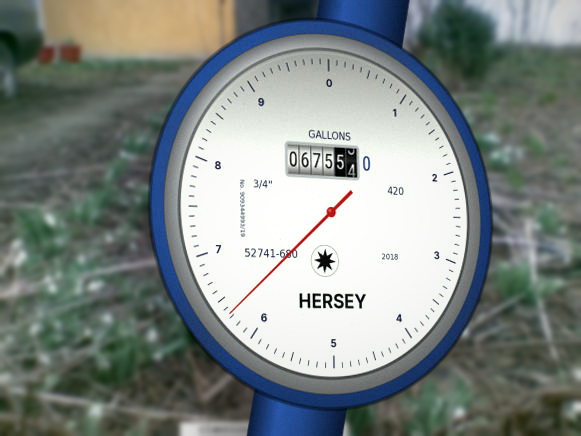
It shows gal 675536.3
